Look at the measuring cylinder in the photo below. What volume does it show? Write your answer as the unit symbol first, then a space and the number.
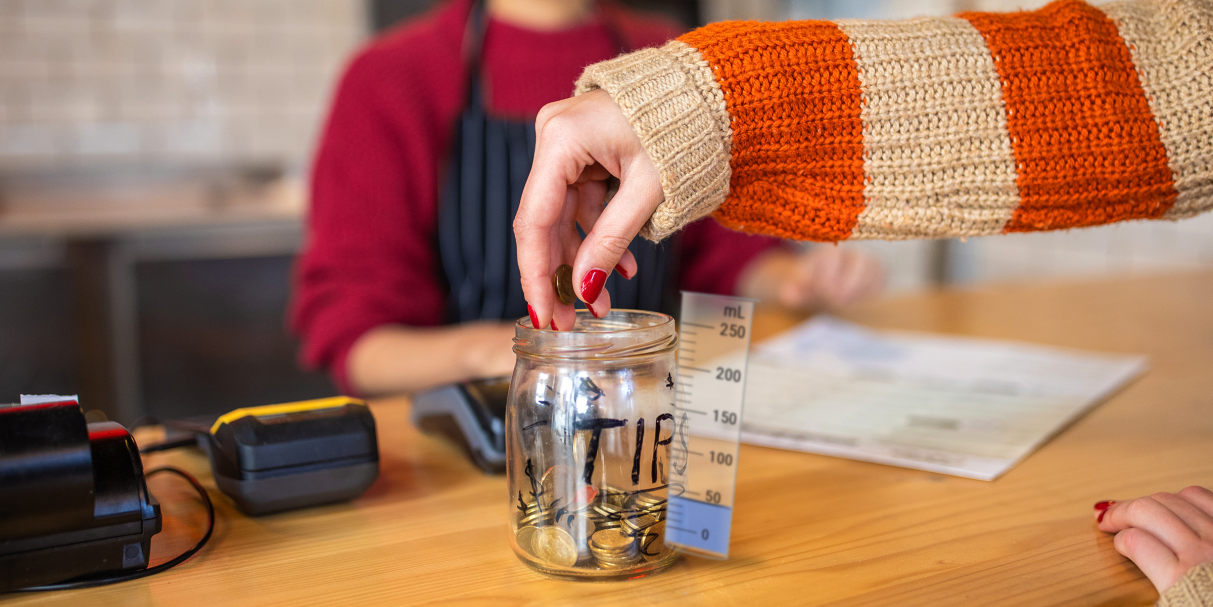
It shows mL 40
